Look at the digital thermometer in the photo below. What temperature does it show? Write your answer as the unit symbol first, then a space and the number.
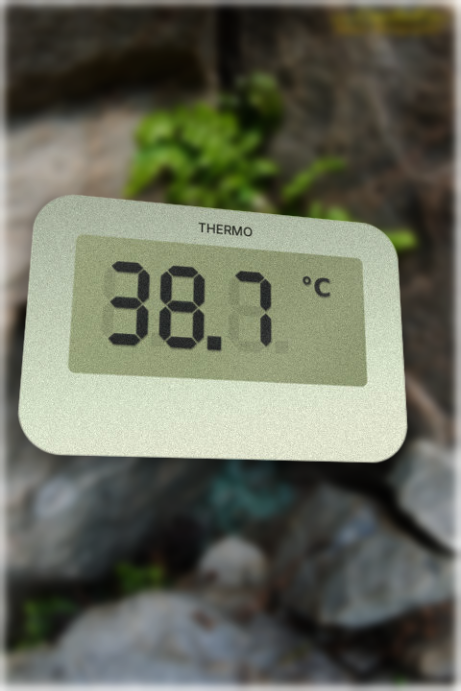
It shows °C 38.7
